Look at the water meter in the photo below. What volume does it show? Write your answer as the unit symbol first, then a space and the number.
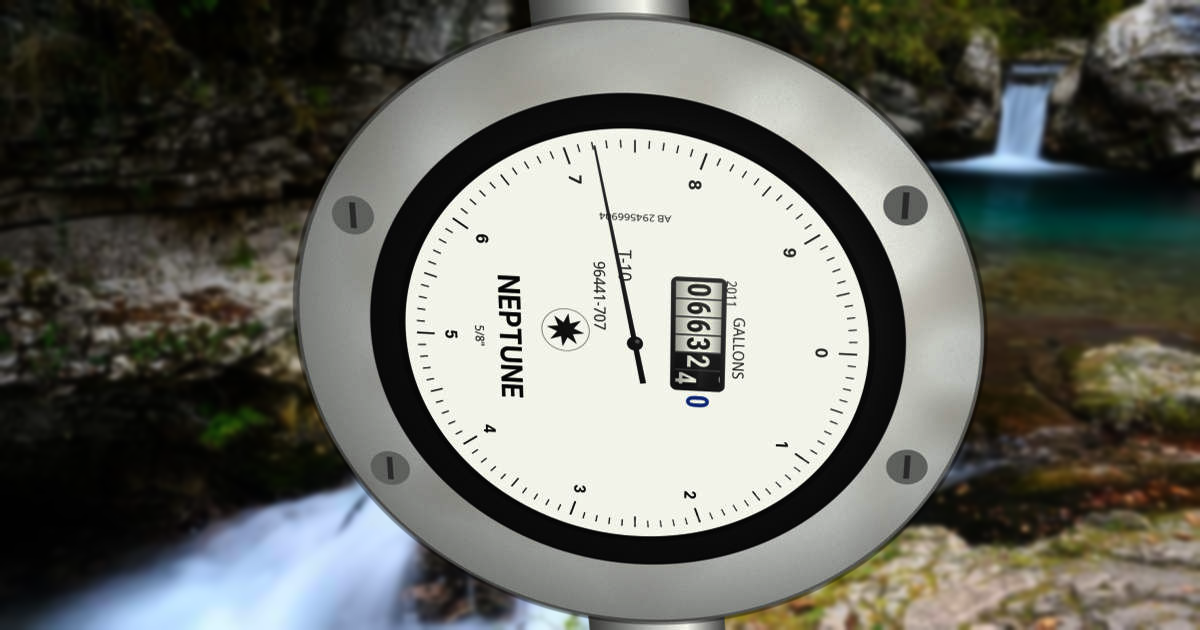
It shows gal 663237.2
